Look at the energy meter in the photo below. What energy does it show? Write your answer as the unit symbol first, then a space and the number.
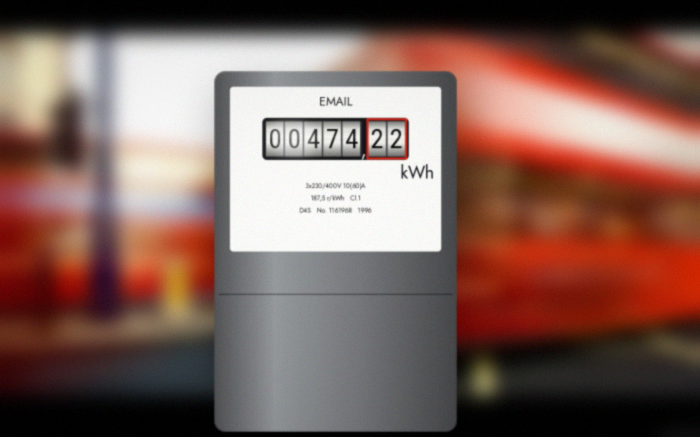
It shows kWh 474.22
